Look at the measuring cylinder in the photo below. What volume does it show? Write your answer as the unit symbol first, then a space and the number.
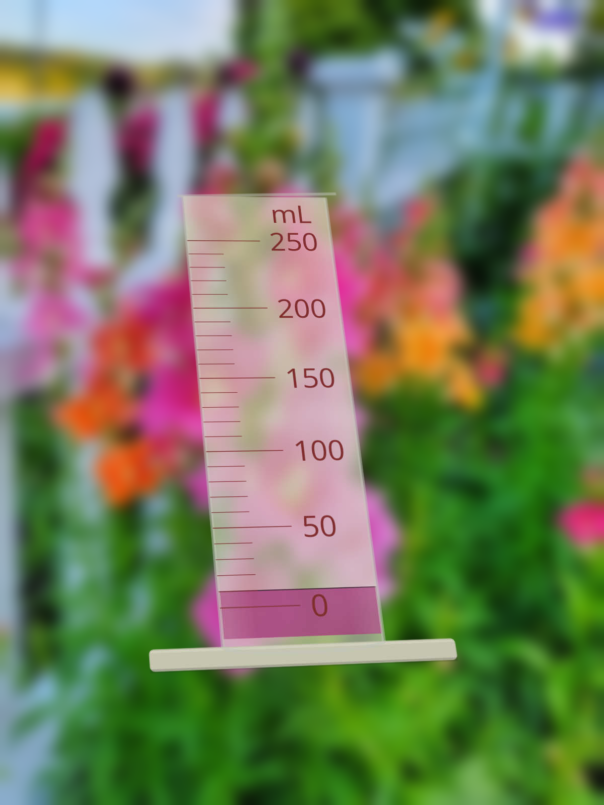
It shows mL 10
